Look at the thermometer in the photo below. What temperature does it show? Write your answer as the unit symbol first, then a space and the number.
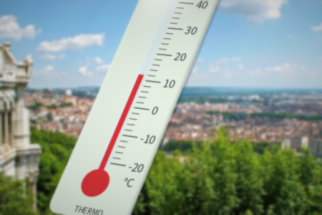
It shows °C 12
